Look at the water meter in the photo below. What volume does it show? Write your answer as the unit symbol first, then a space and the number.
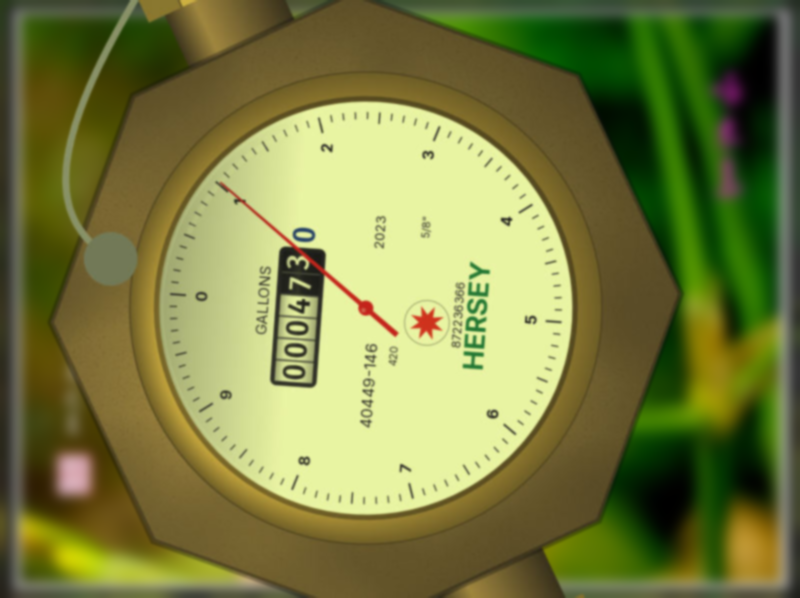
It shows gal 4731.0
